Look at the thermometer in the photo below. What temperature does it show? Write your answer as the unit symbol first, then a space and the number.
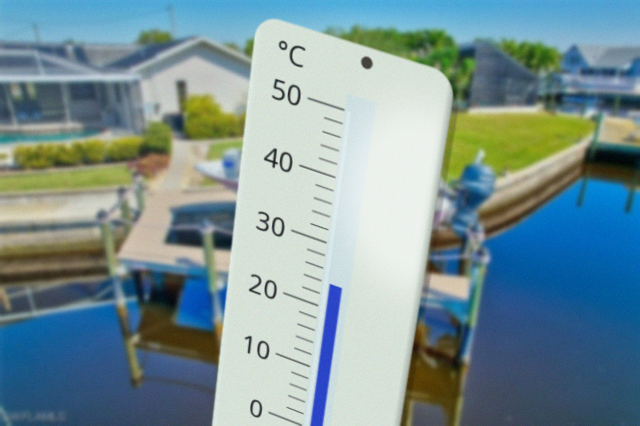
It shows °C 24
